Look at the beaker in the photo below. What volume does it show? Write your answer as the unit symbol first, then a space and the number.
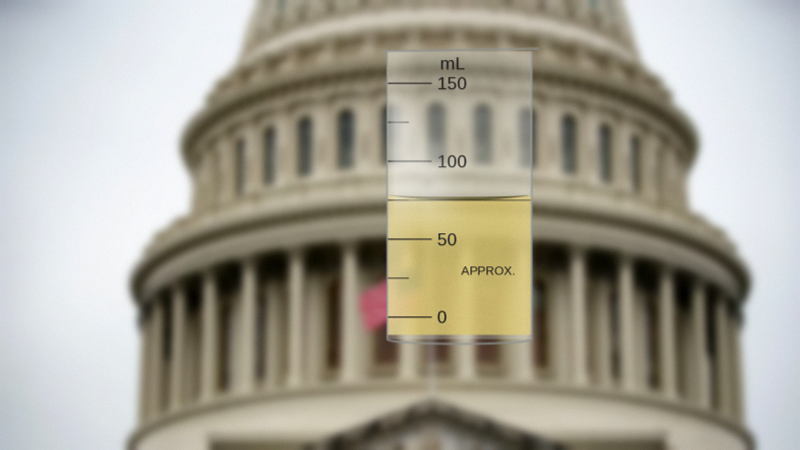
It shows mL 75
